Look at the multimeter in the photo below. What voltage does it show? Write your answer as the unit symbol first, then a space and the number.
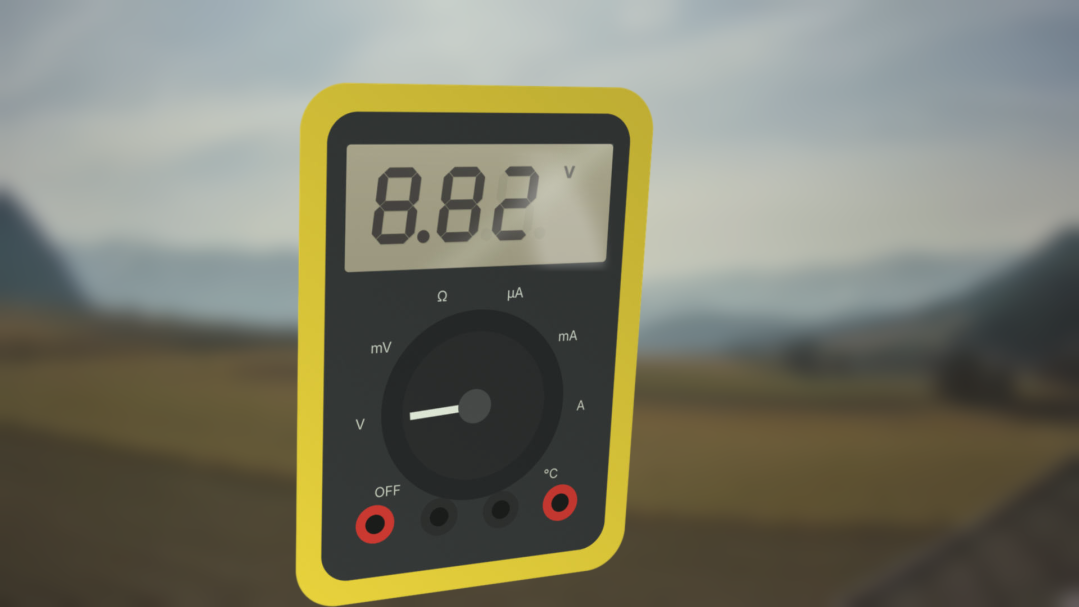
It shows V 8.82
